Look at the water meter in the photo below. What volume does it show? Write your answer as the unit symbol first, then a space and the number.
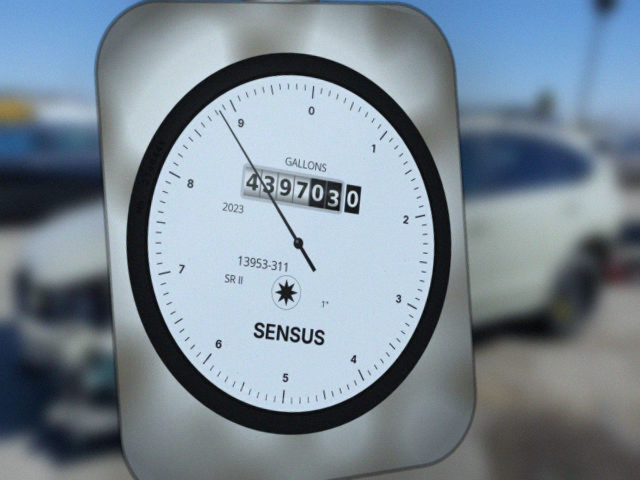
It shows gal 4397028.8
